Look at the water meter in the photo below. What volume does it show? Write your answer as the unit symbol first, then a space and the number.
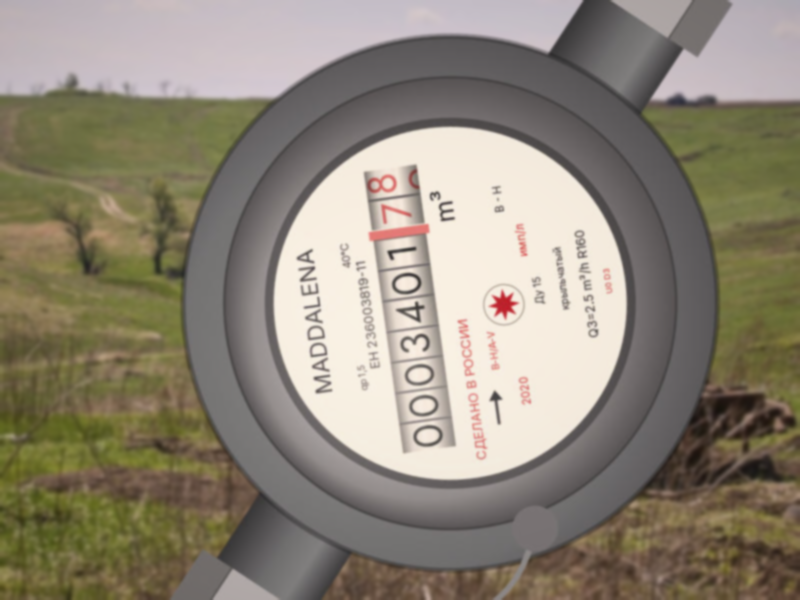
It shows m³ 3401.78
